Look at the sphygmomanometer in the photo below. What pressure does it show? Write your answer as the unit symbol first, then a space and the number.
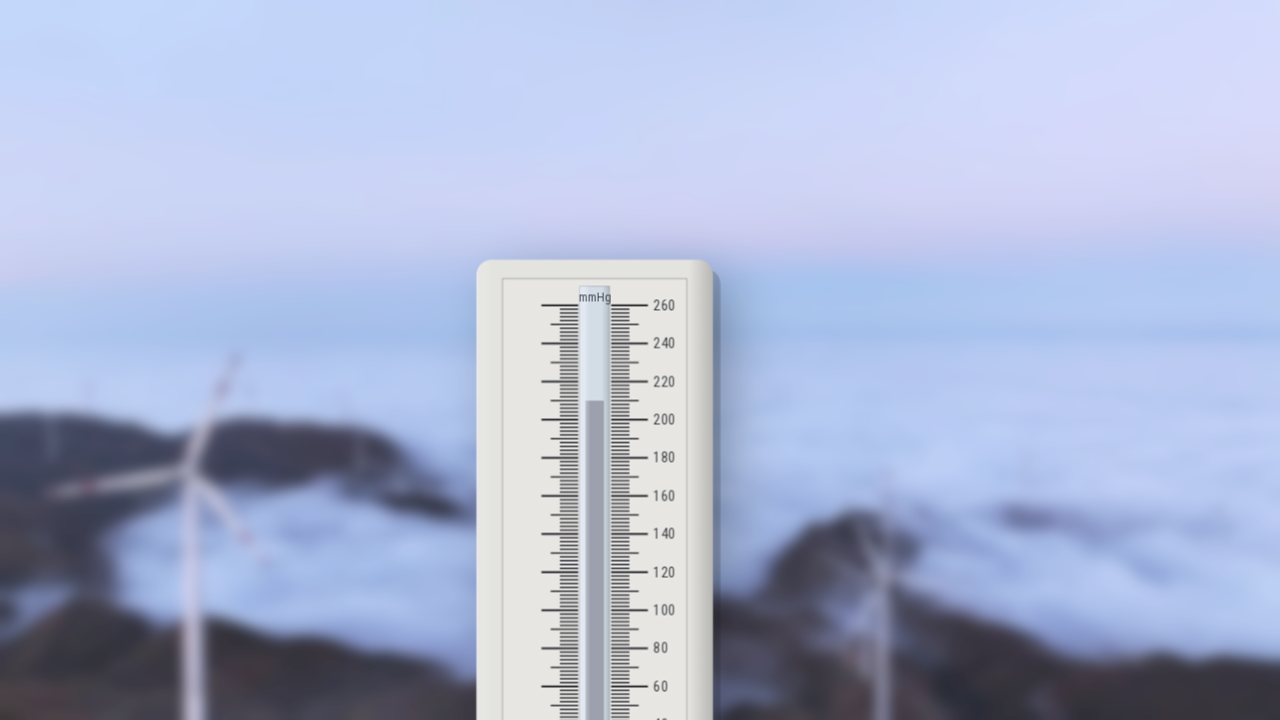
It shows mmHg 210
